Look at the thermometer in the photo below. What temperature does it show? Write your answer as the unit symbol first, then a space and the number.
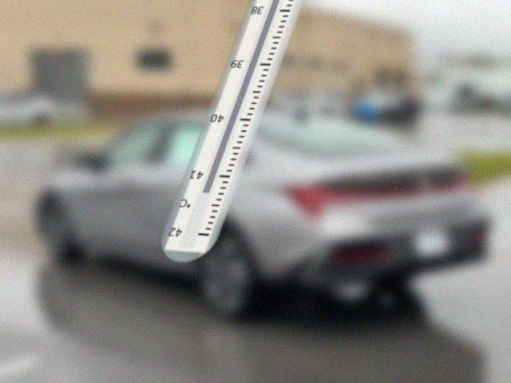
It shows °C 41.3
